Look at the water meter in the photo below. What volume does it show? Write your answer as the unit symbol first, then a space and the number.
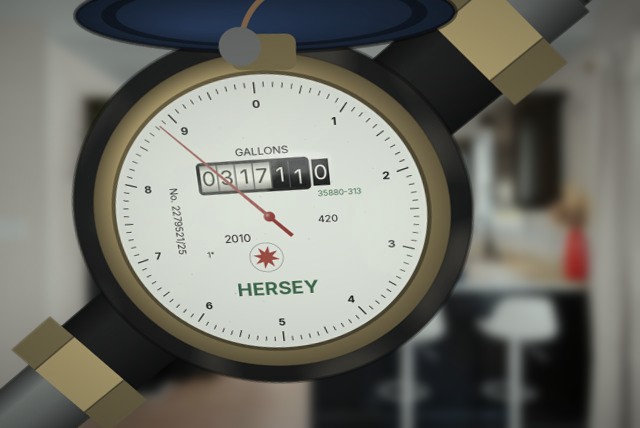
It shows gal 317108.8
